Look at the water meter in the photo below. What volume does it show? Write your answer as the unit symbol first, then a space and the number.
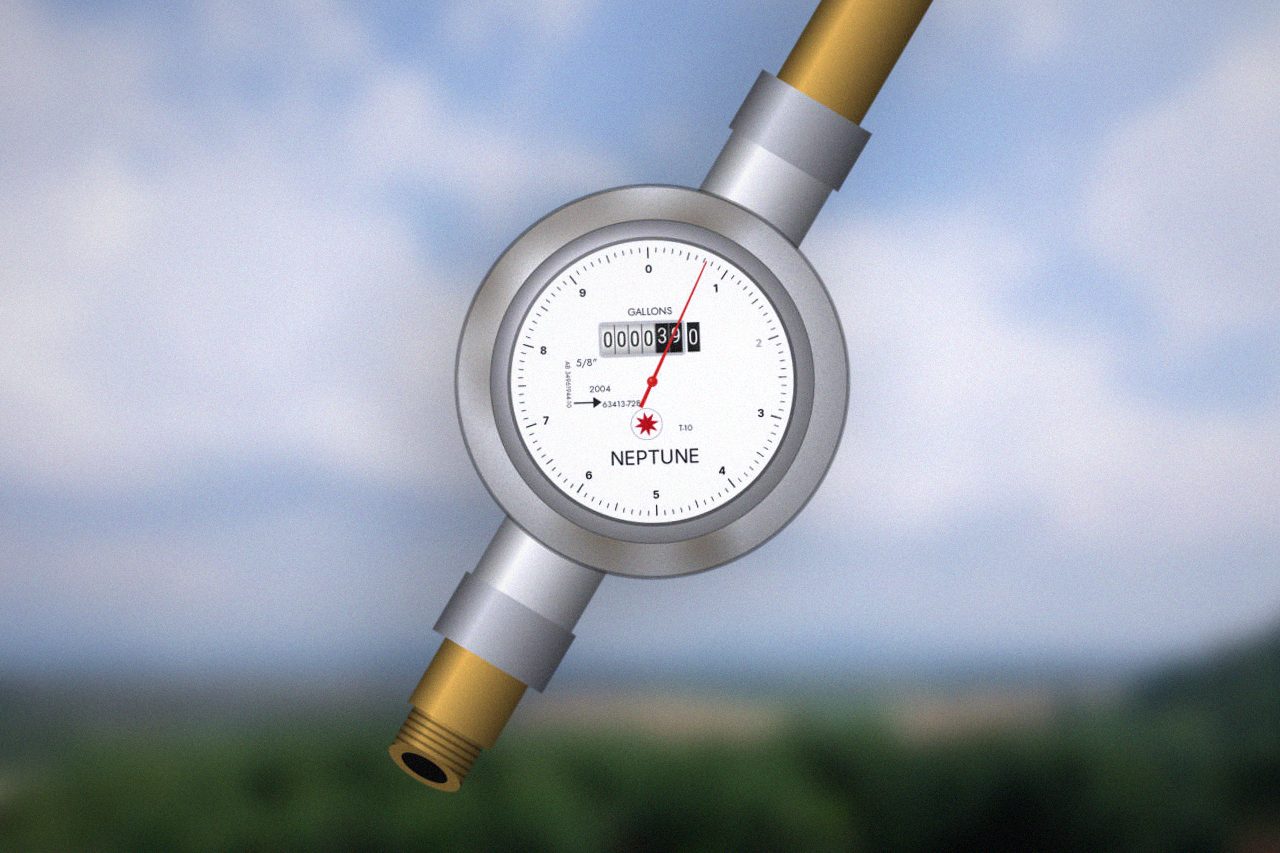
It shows gal 390.7
